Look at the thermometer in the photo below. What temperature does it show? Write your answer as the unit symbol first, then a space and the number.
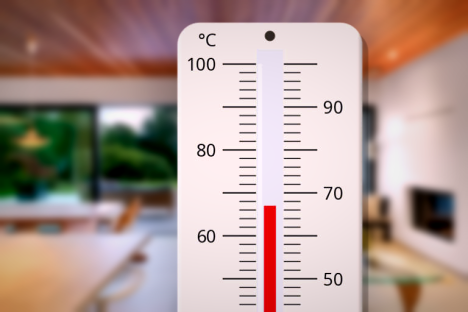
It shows °C 67
